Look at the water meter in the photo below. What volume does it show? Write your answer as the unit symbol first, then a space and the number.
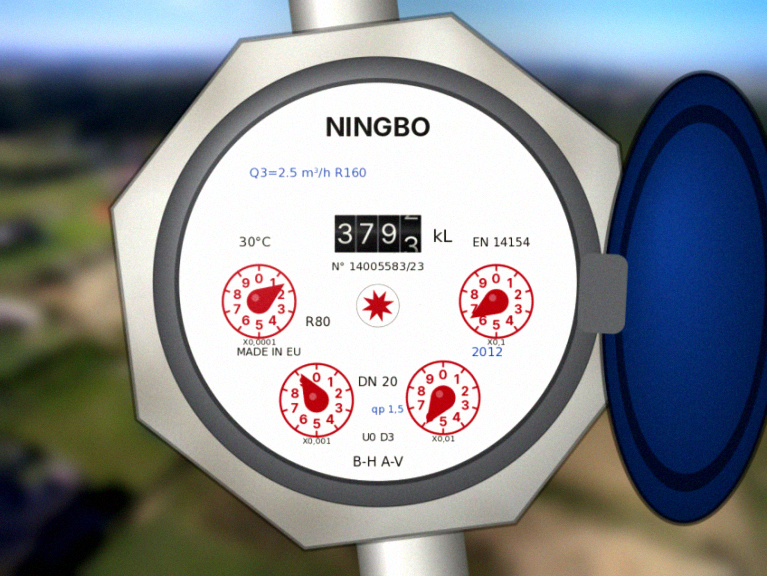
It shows kL 3792.6591
